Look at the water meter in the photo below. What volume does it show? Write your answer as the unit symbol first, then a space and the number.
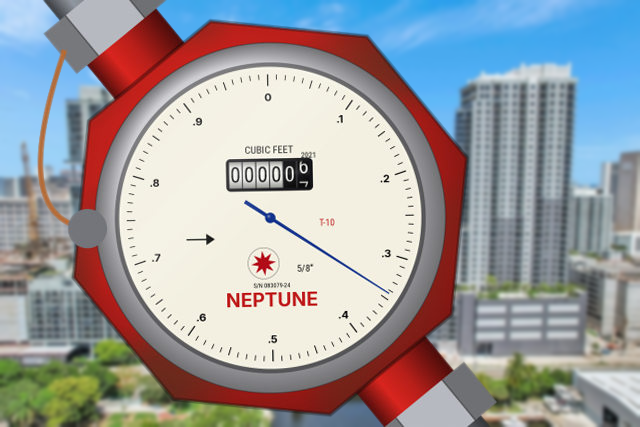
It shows ft³ 6.34
